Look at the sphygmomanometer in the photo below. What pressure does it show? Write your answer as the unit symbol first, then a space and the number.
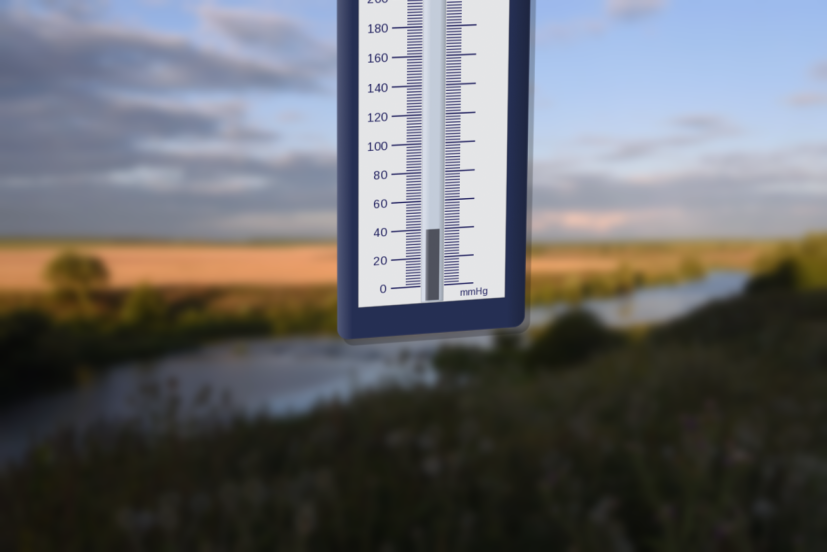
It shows mmHg 40
